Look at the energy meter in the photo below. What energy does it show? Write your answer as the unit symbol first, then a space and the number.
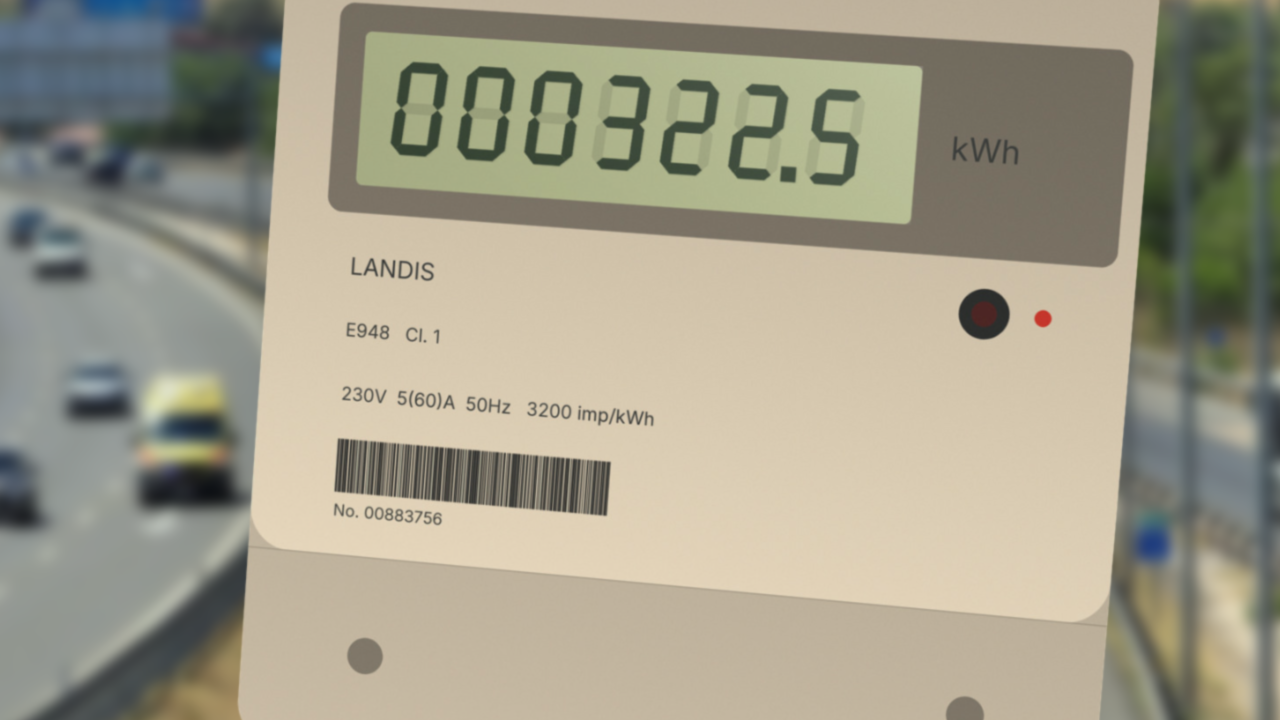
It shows kWh 322.5
